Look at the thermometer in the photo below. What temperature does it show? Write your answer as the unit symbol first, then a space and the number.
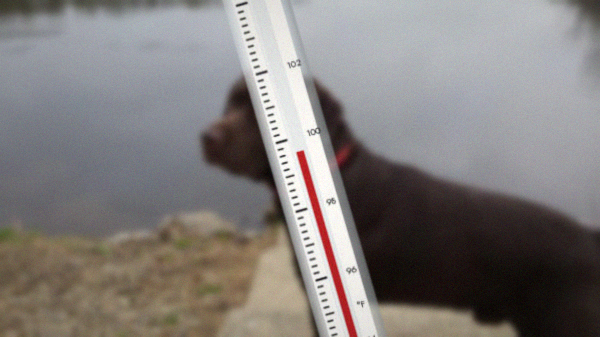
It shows °F 99.6
